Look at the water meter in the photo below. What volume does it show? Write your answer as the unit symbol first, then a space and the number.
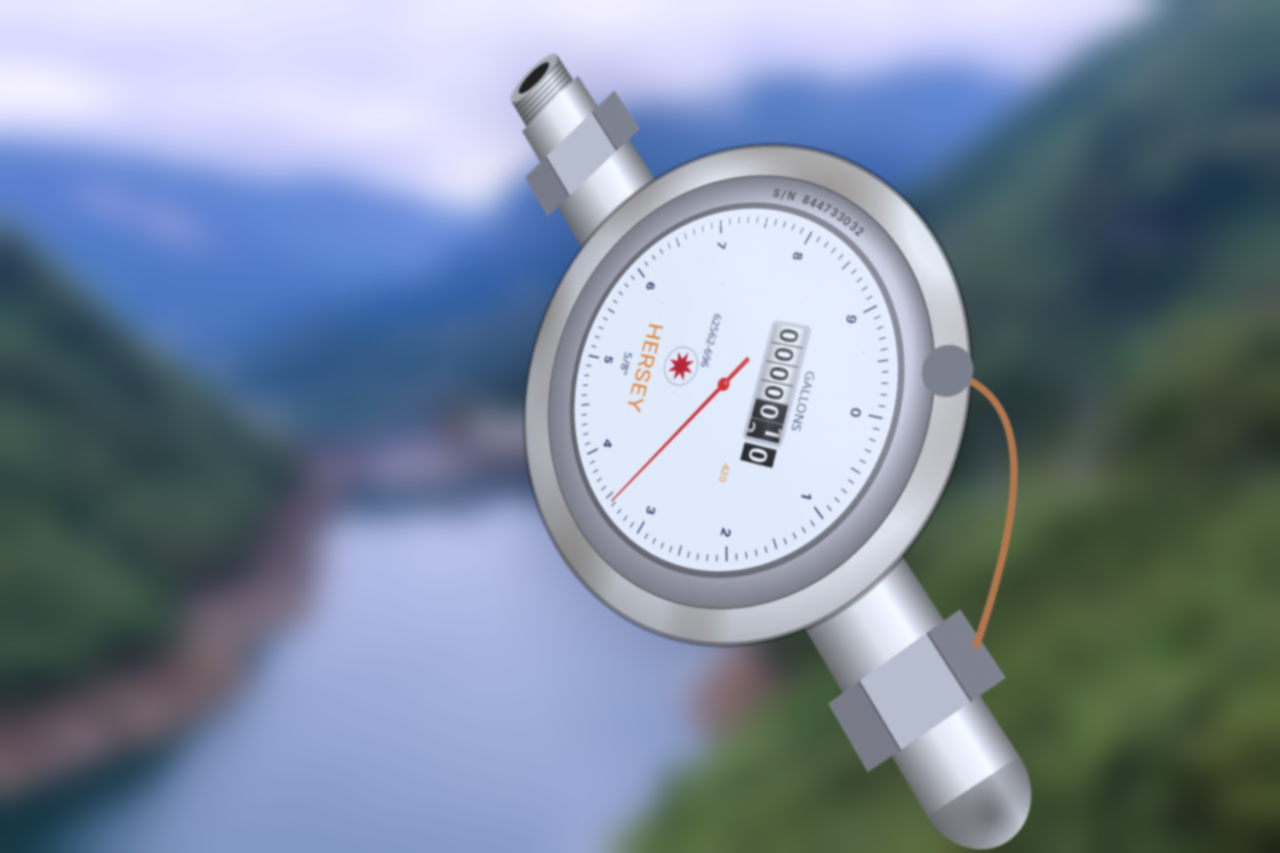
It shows gal 13.4
